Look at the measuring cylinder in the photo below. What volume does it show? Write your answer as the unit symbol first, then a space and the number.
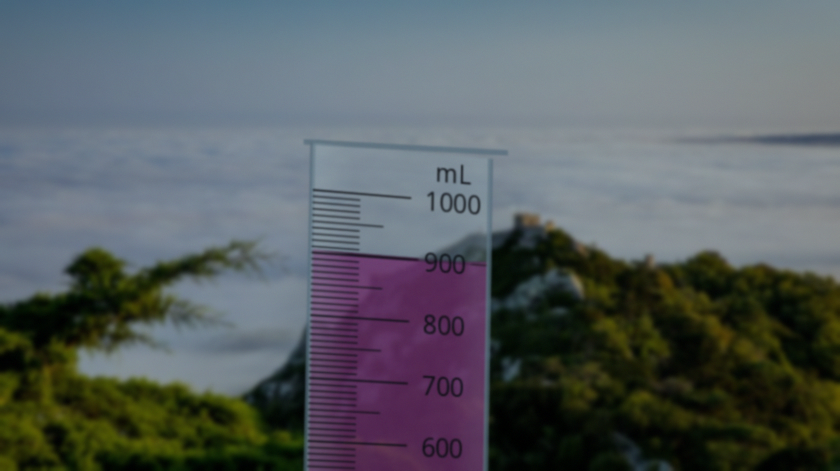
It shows mL 900
